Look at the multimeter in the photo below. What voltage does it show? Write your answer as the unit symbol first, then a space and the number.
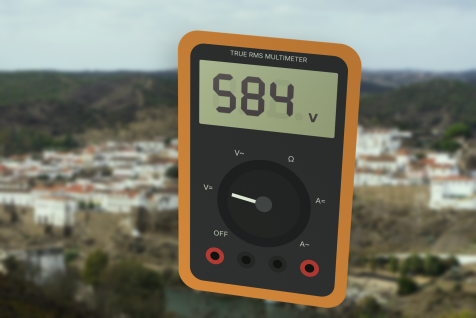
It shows V 584
